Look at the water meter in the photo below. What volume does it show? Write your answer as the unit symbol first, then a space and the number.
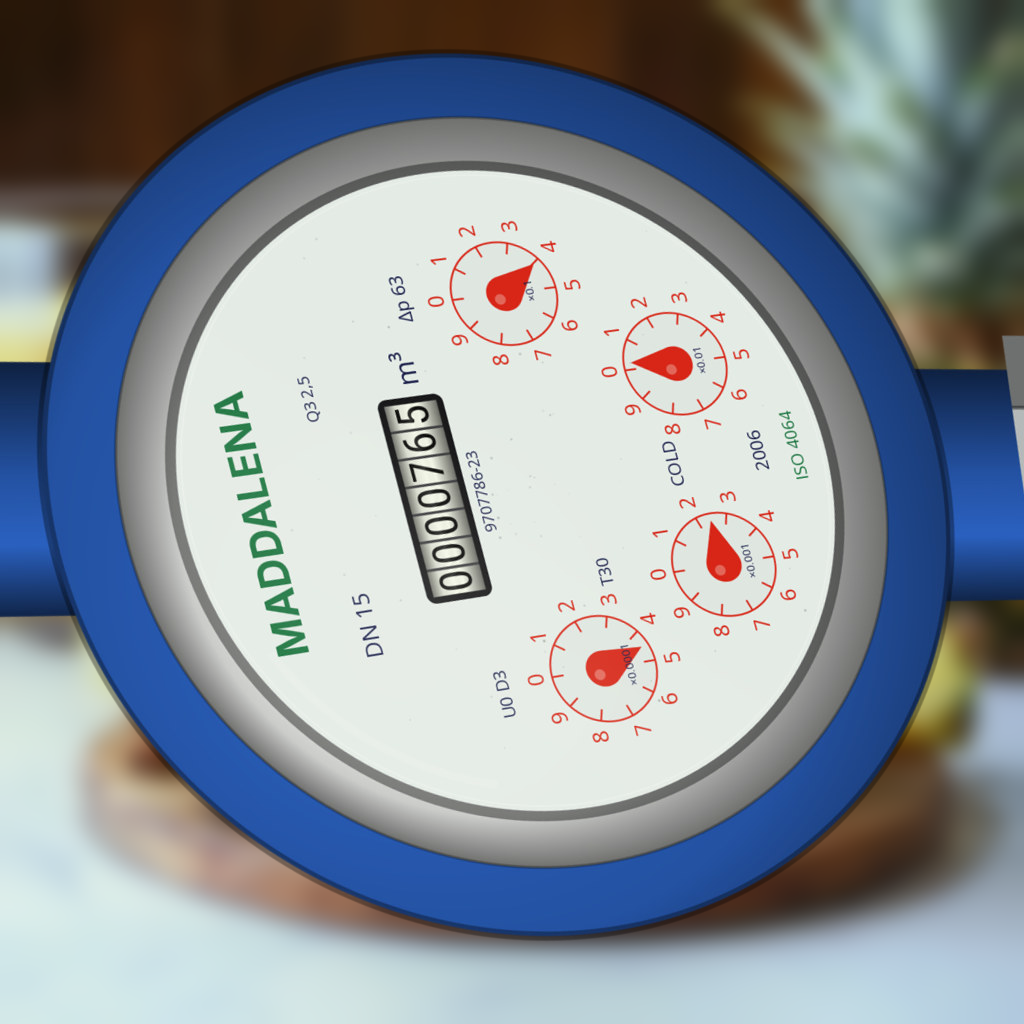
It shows m³ 765.4024
